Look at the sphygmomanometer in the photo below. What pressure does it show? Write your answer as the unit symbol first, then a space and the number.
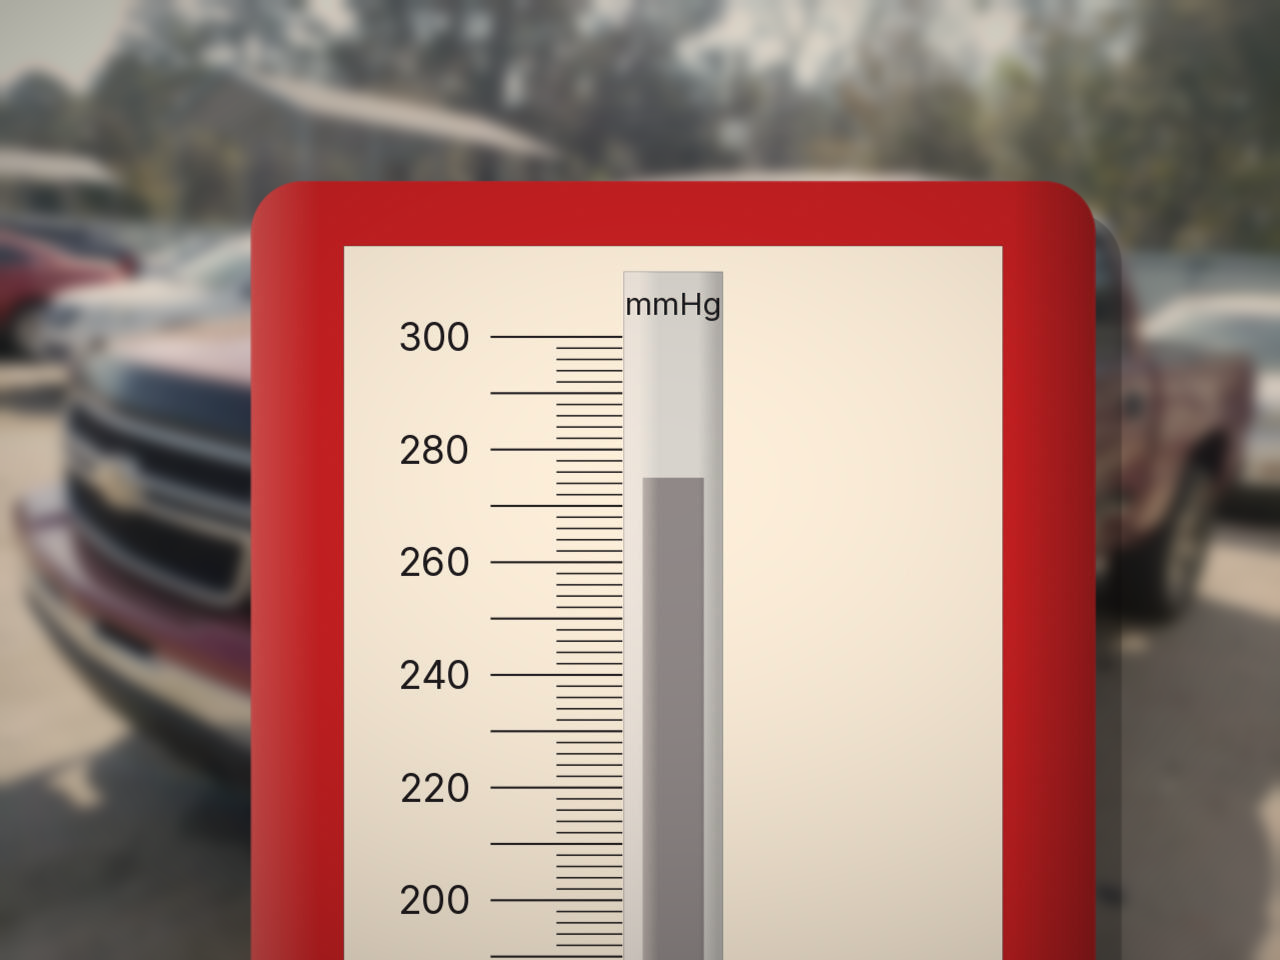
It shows mmHg 275
